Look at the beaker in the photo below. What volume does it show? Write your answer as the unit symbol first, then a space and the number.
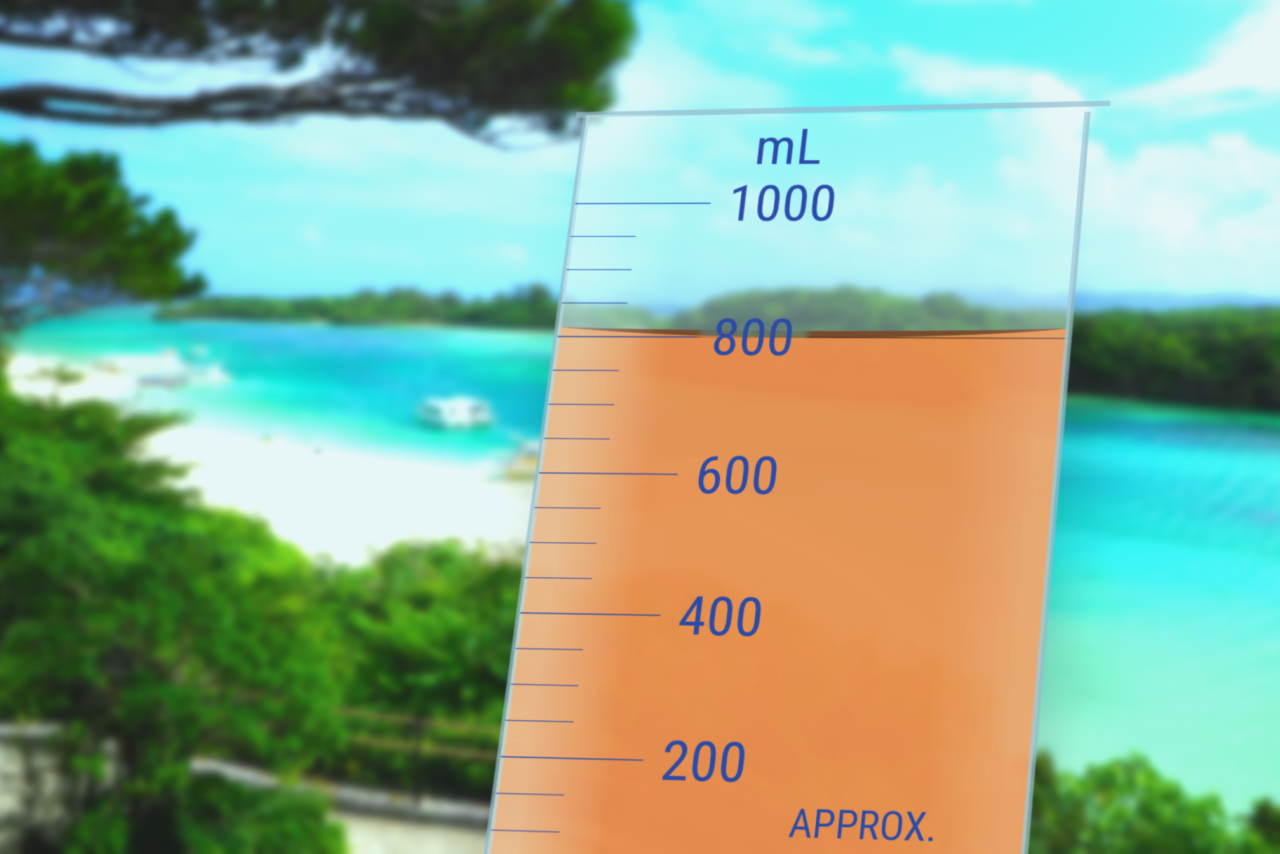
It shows mL 800
